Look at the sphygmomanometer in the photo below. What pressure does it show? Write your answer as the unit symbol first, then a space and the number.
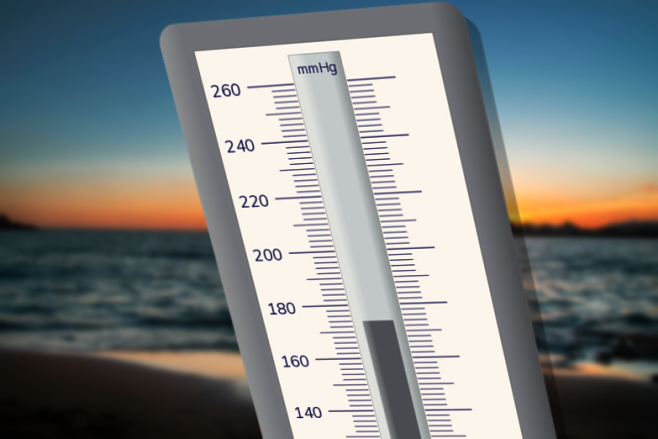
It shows mmHg 174
